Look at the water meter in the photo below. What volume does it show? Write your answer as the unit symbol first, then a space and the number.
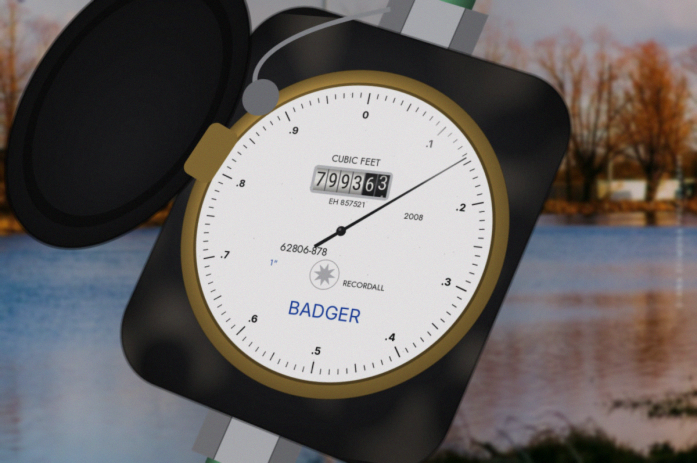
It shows ft³ 799363.14
